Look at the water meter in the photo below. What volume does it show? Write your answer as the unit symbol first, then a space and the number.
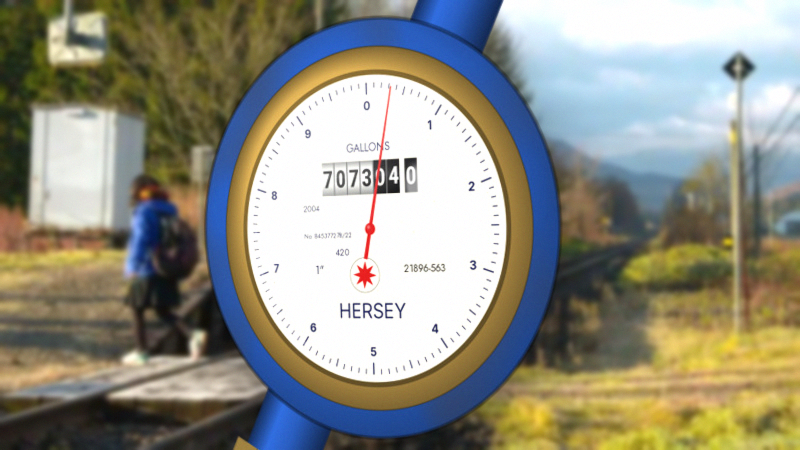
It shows gal 7073040.3
